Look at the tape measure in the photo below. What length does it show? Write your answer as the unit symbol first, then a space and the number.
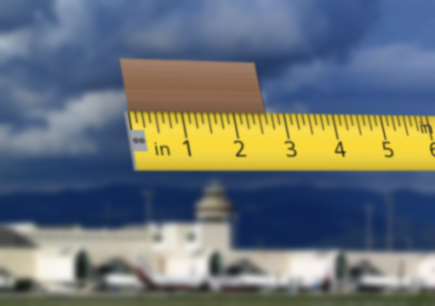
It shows in 2.625
